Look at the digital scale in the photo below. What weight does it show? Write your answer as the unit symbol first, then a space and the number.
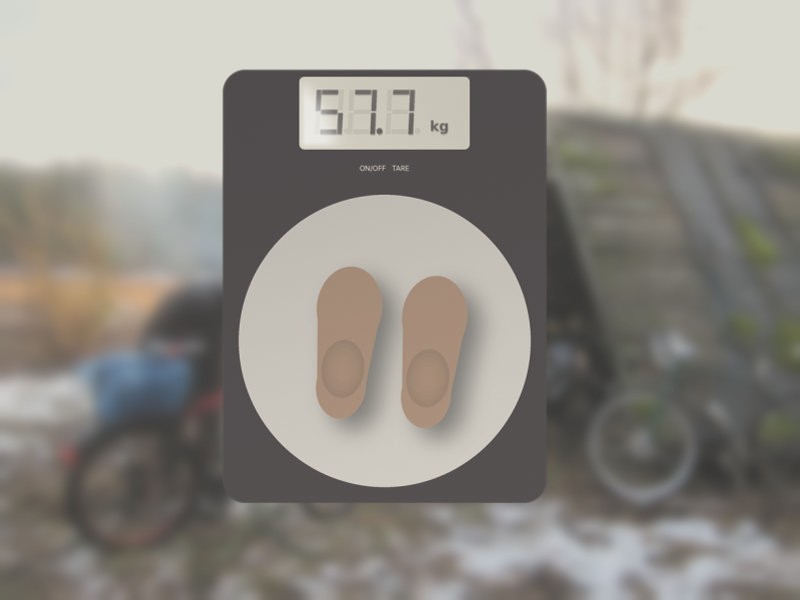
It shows kg 57.7
